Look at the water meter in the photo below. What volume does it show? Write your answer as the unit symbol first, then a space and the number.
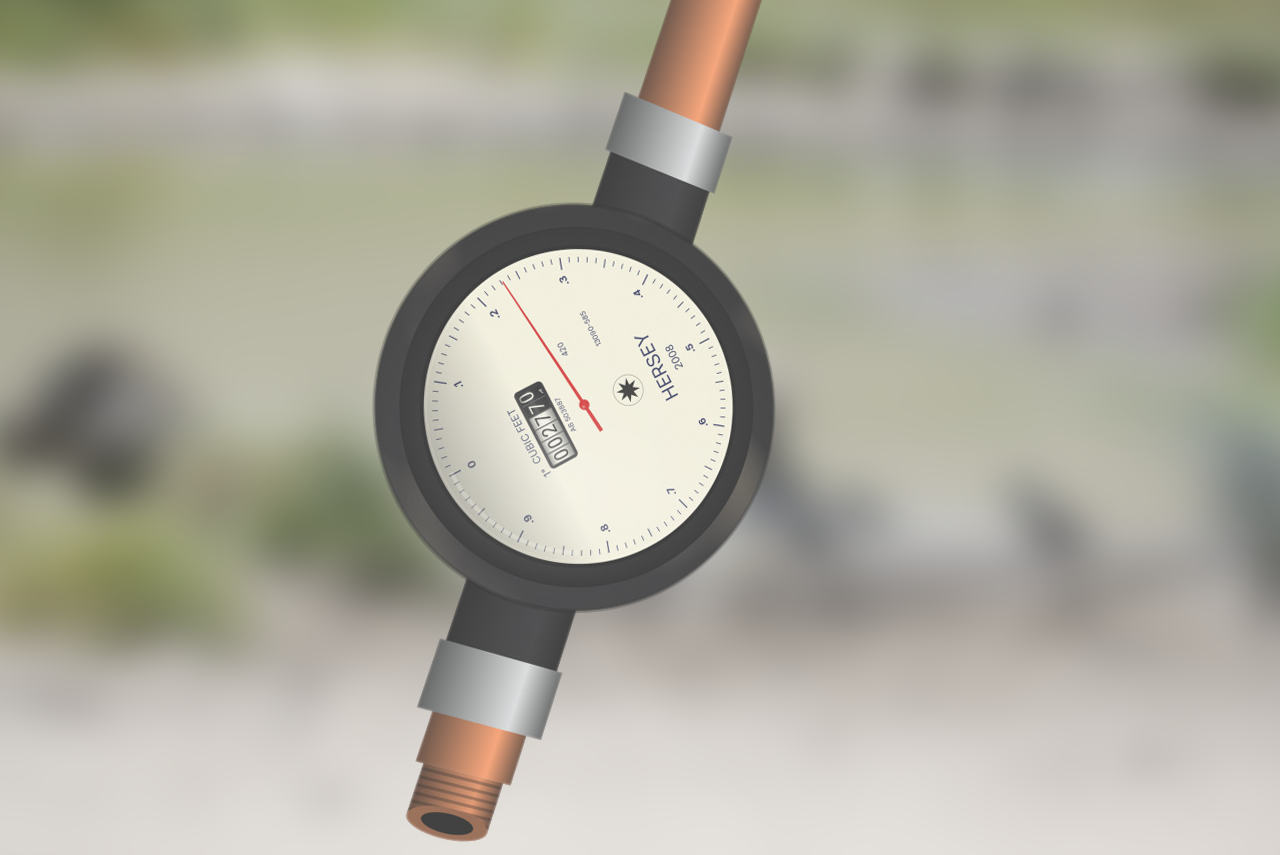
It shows ft³ 2770.23
